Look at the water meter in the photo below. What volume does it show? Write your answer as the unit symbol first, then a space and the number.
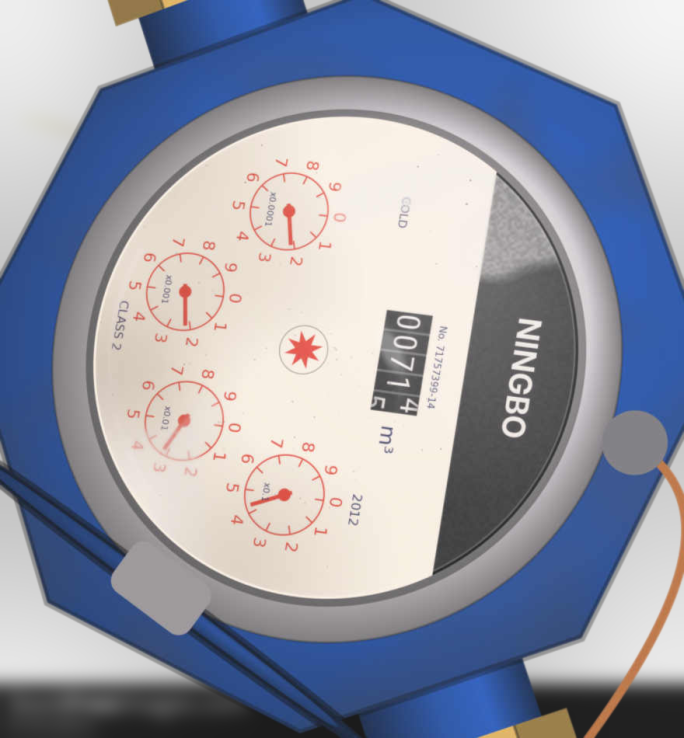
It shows m³ 714.4322
